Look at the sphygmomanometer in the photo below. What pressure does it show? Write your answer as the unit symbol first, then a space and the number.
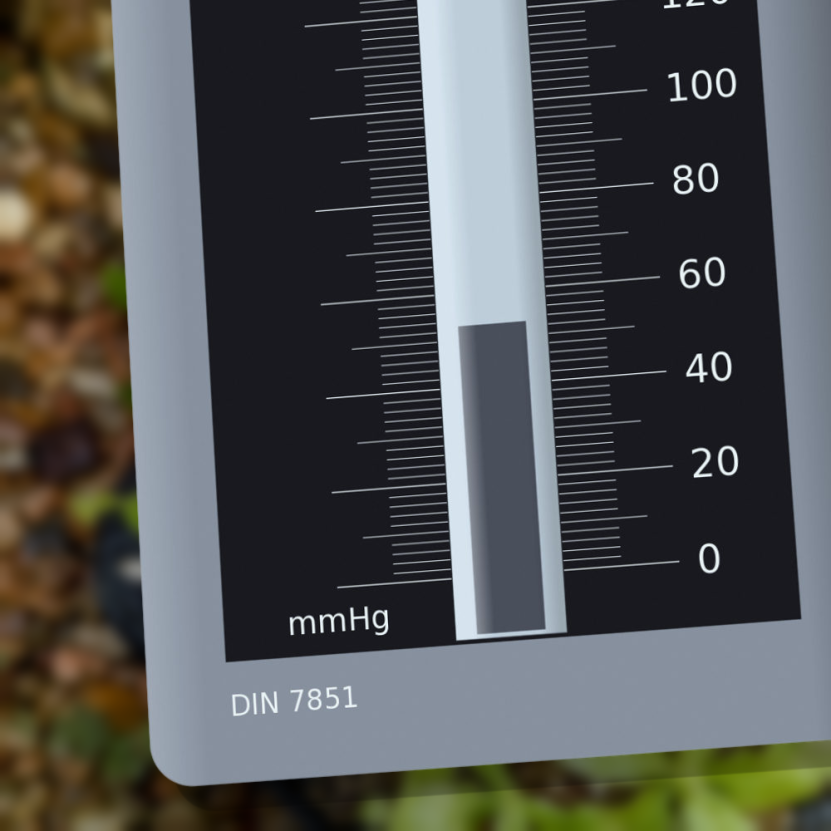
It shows mmHg 53
